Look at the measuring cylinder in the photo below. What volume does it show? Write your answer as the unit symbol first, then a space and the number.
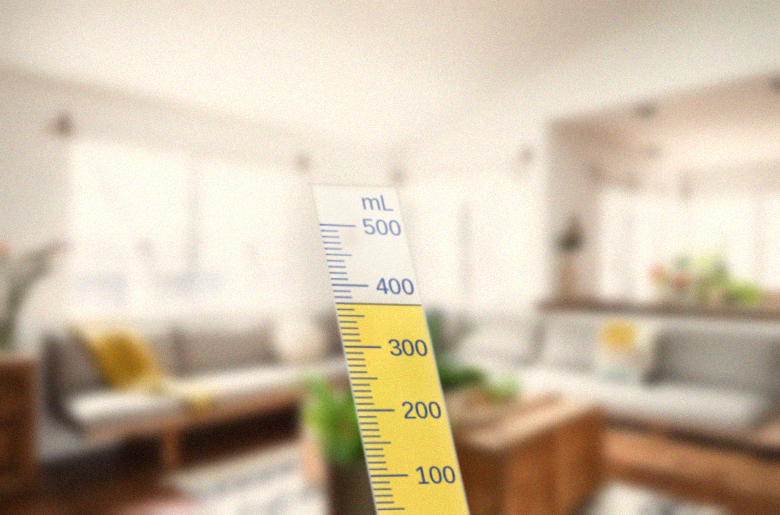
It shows mL 370
